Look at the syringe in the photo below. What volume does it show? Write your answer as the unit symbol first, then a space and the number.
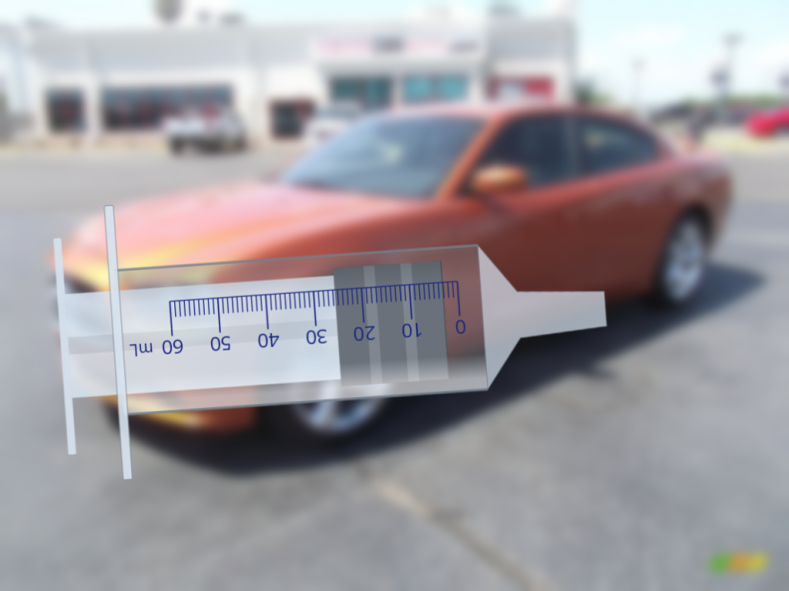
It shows mL 3
